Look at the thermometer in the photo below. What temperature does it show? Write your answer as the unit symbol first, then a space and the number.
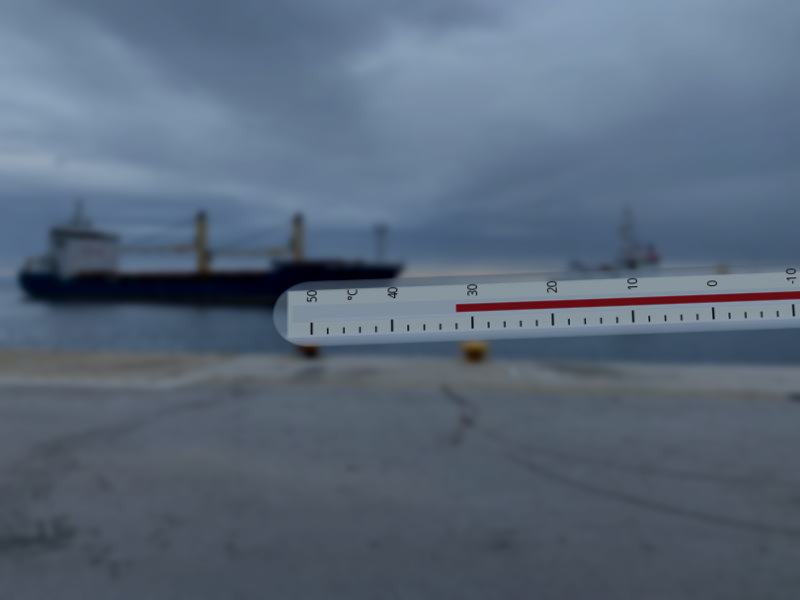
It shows °C 32
